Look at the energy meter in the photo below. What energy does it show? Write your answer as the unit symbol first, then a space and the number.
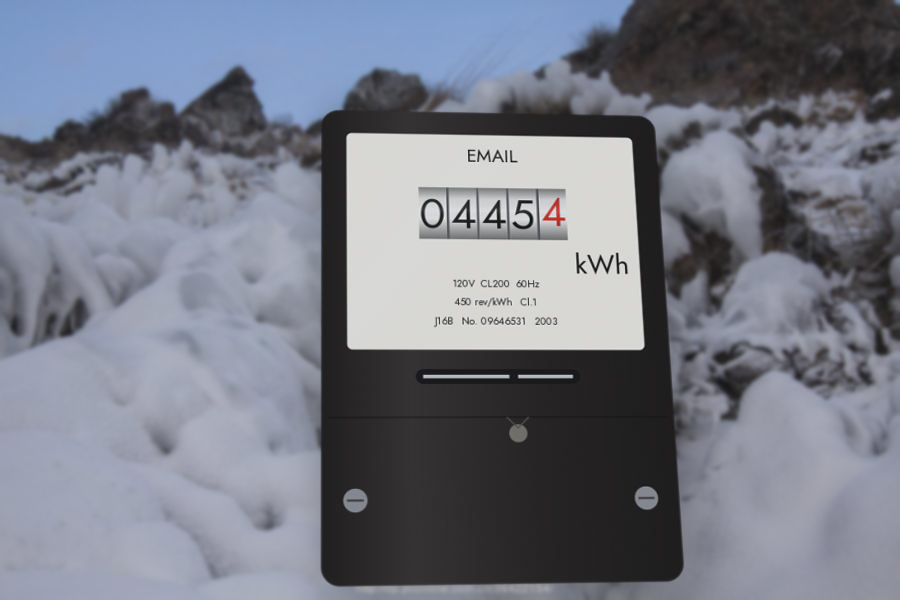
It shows kWh 445.4
